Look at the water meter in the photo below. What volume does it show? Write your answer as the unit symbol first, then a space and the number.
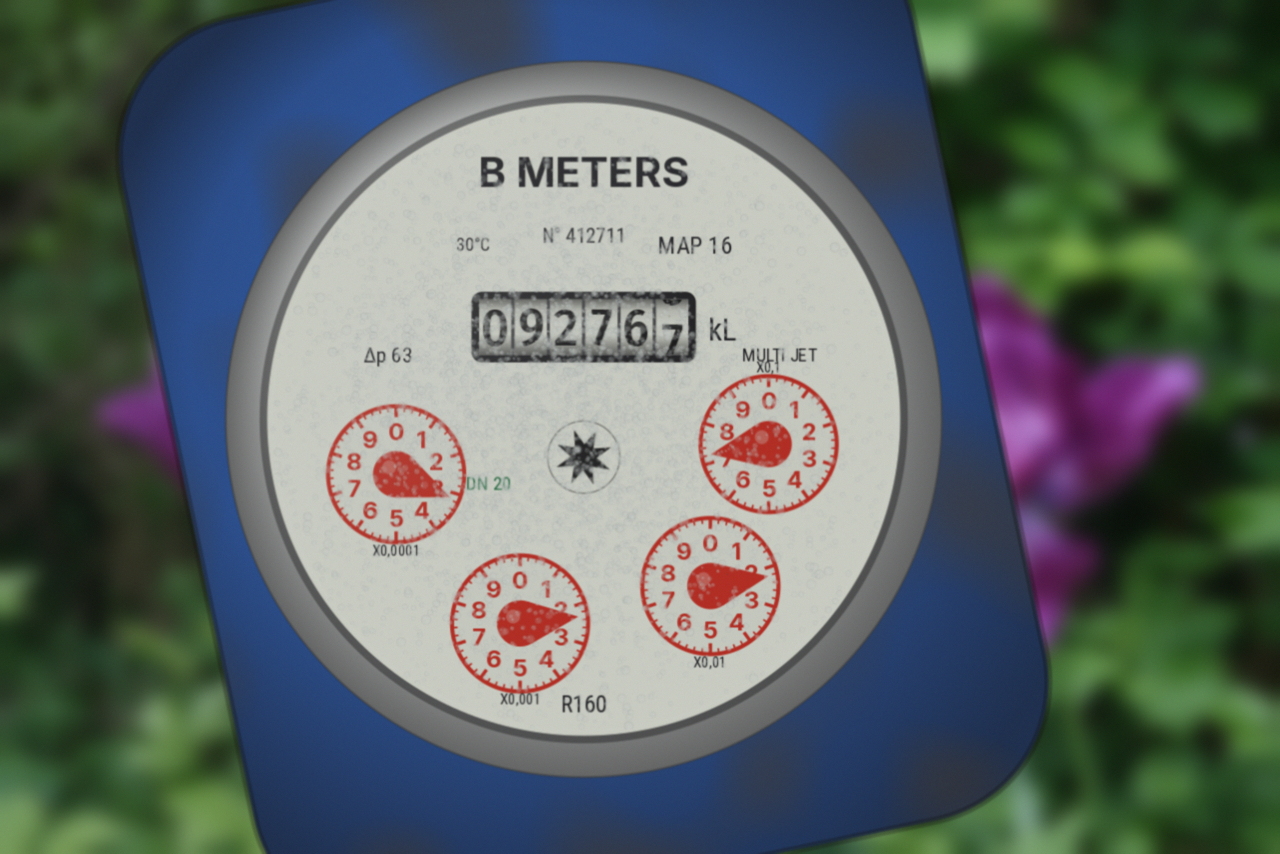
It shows kL 92766.7223
